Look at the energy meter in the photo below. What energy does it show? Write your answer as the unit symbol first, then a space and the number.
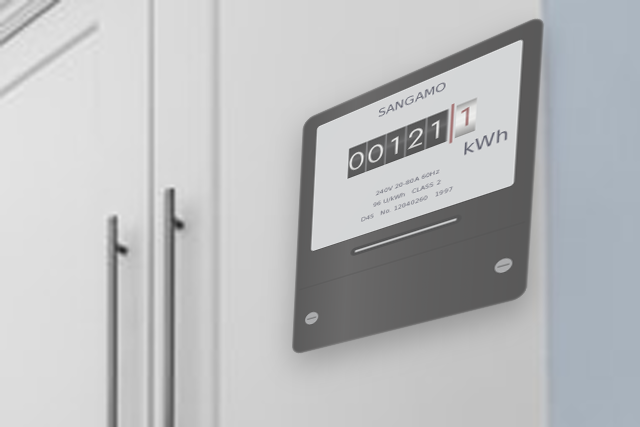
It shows kWh 121.1
